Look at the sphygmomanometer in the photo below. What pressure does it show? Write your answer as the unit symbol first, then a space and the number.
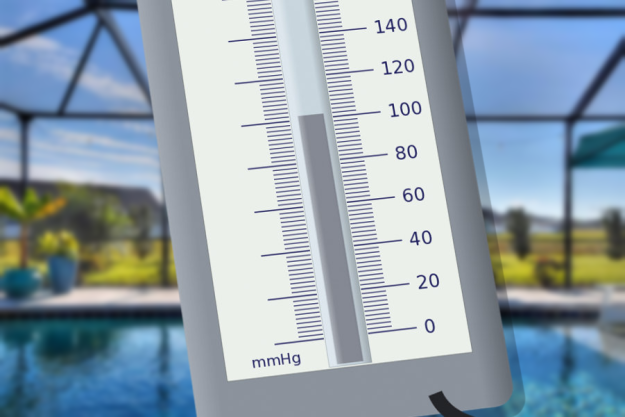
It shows mmHg 102
